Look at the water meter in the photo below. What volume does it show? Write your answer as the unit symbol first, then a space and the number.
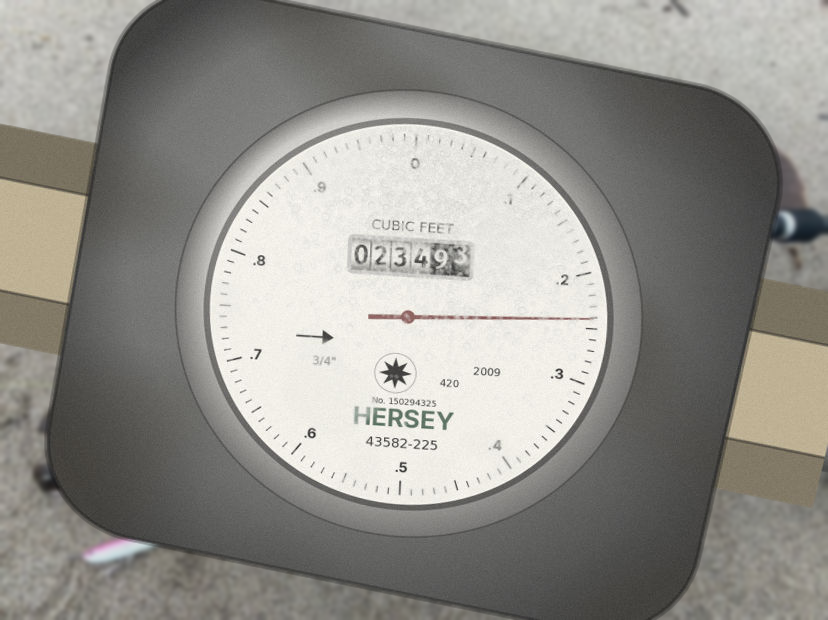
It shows ft³ 23493.24
